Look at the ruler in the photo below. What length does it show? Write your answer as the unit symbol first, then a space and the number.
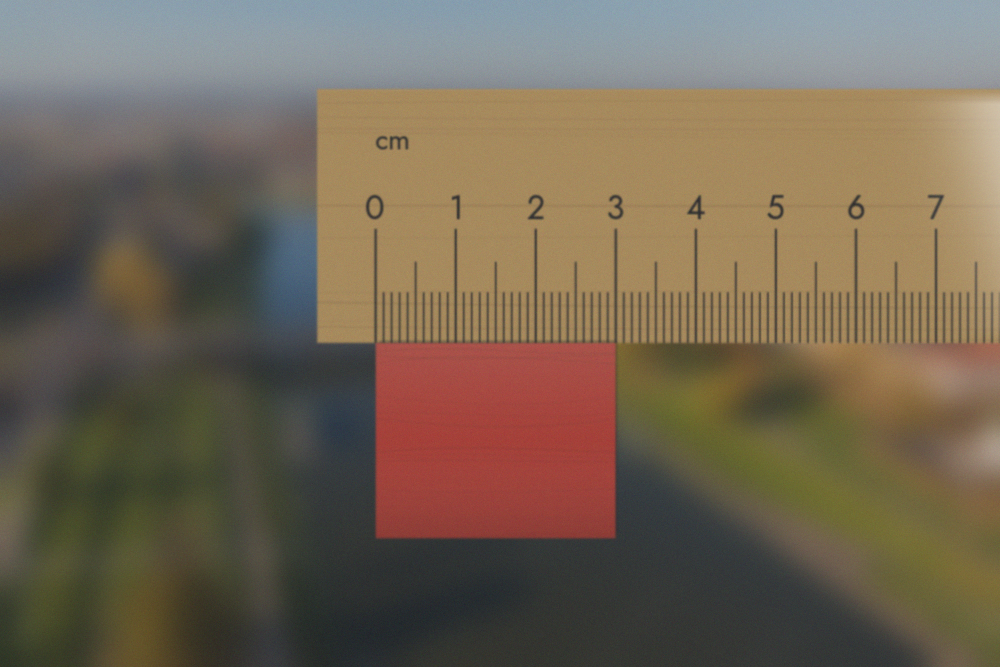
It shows cm 3
